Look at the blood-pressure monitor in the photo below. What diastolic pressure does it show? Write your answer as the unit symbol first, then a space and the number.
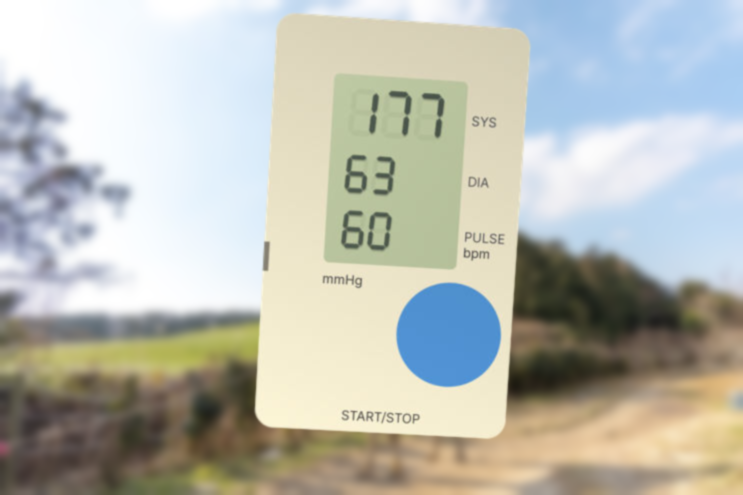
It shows mmHg 63
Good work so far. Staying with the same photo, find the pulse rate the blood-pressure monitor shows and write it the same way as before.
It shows bpm 60
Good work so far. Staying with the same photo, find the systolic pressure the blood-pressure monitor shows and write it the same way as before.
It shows mmHg 177
